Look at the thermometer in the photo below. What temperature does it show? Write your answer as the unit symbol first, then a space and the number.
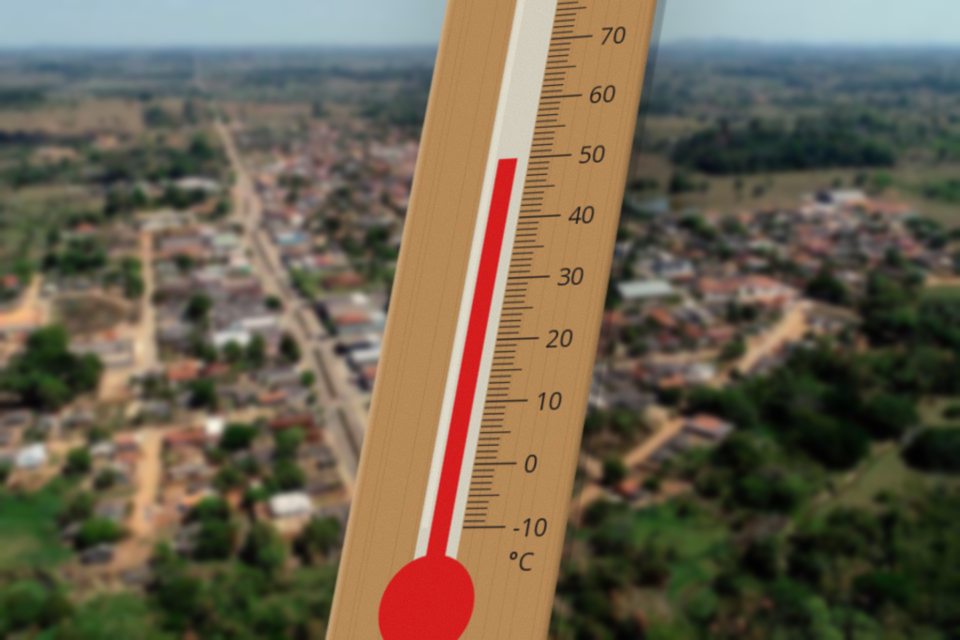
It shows °C 50
